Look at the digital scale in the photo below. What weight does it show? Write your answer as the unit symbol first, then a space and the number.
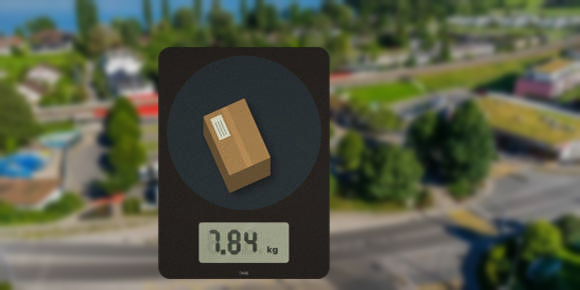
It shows kg 7.84
